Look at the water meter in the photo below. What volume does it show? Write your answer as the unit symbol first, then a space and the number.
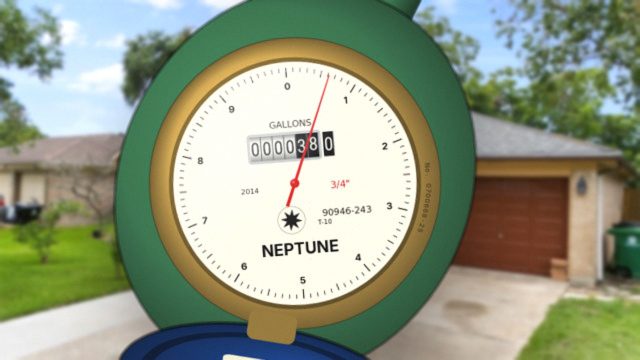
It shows gal 380.6
